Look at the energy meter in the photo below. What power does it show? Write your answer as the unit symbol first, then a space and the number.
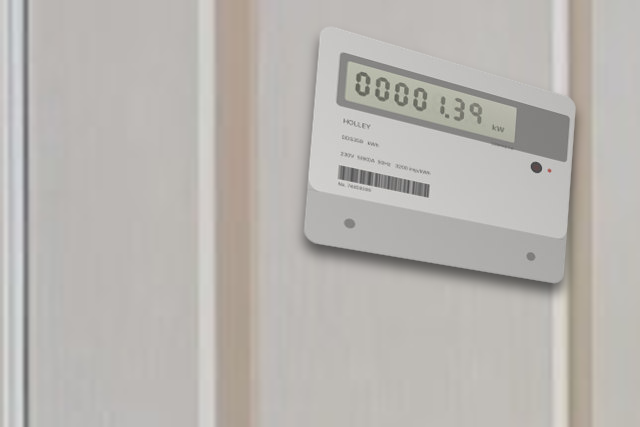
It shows kW 1.39
